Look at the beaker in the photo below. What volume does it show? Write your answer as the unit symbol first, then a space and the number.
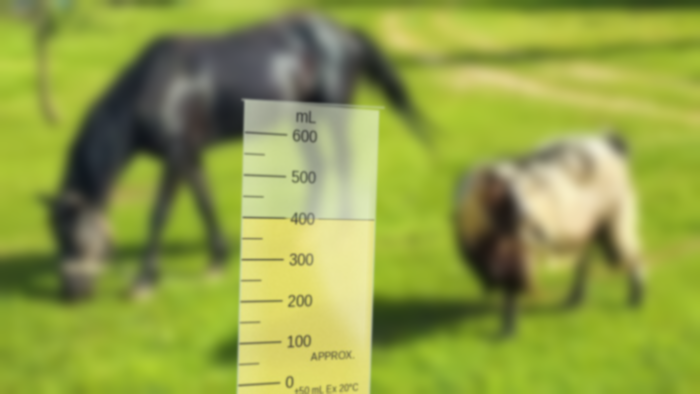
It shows mL 400
